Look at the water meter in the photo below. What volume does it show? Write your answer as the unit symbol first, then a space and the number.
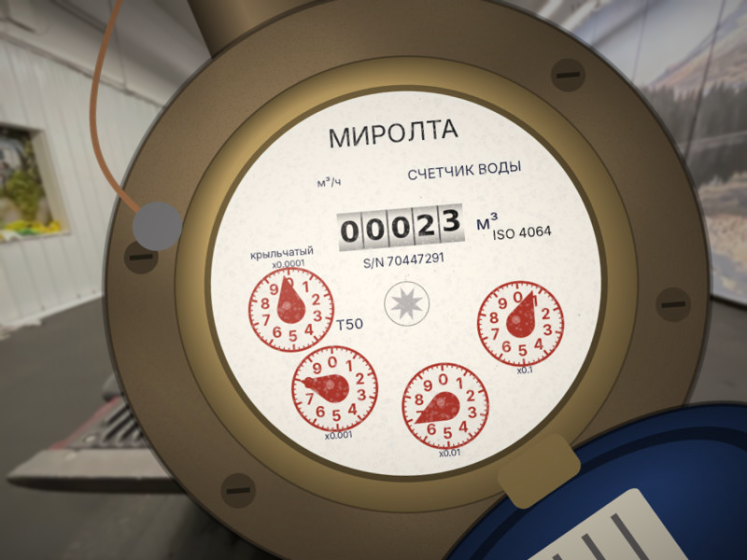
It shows m³ 23.0679
